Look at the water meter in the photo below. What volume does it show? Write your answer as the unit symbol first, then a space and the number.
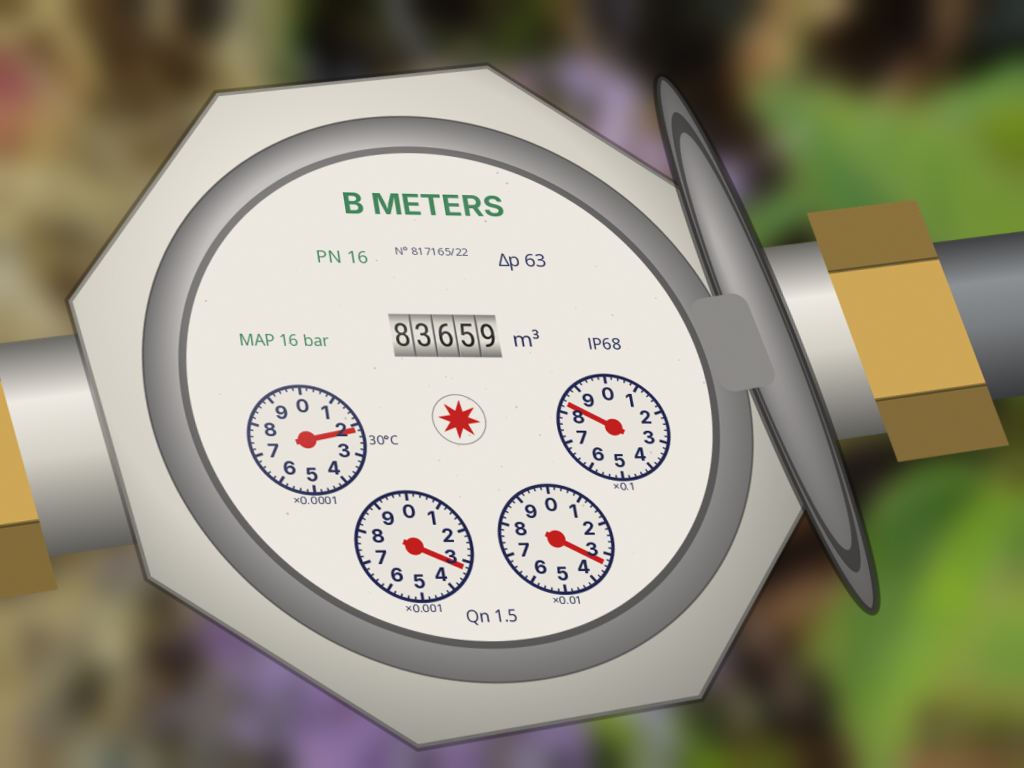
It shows m³ 83659.8332
